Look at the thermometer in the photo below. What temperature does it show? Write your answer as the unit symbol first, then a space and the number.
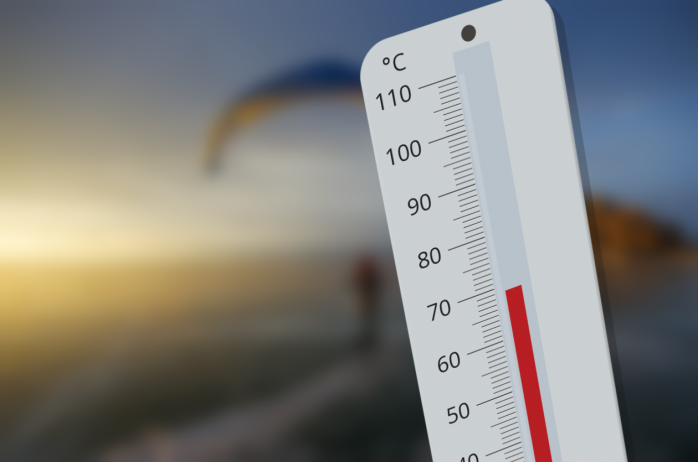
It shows °C 69
